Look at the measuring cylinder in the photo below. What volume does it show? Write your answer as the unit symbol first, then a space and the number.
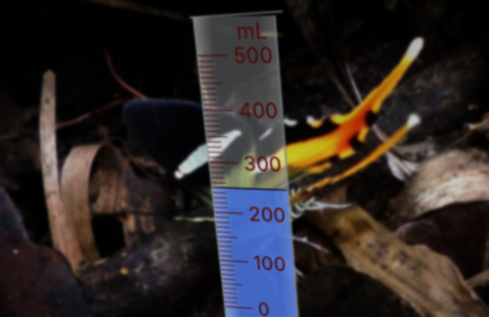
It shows mL 250
